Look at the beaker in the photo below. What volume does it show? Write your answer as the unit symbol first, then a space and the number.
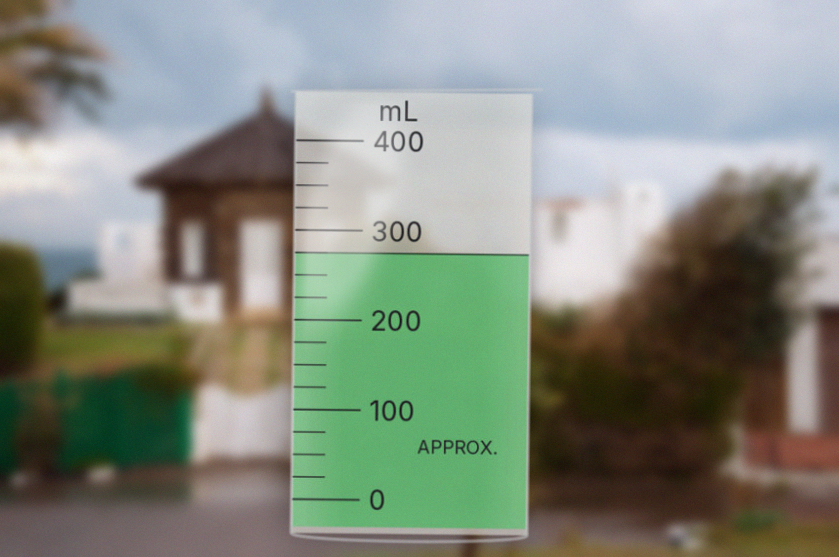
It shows mL 275
